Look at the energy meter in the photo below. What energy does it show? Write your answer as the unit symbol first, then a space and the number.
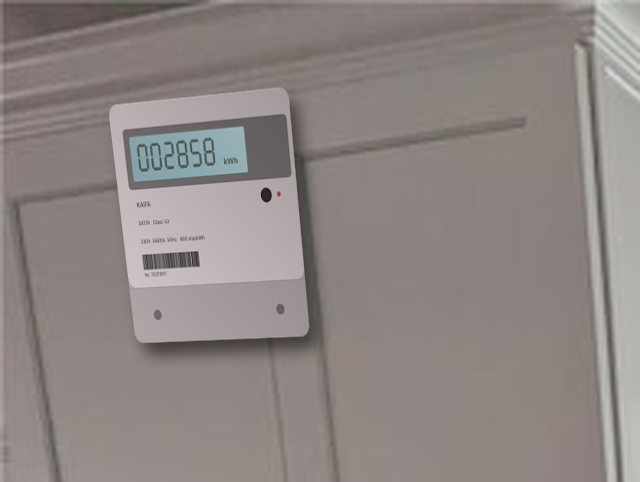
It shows kWh 2858
